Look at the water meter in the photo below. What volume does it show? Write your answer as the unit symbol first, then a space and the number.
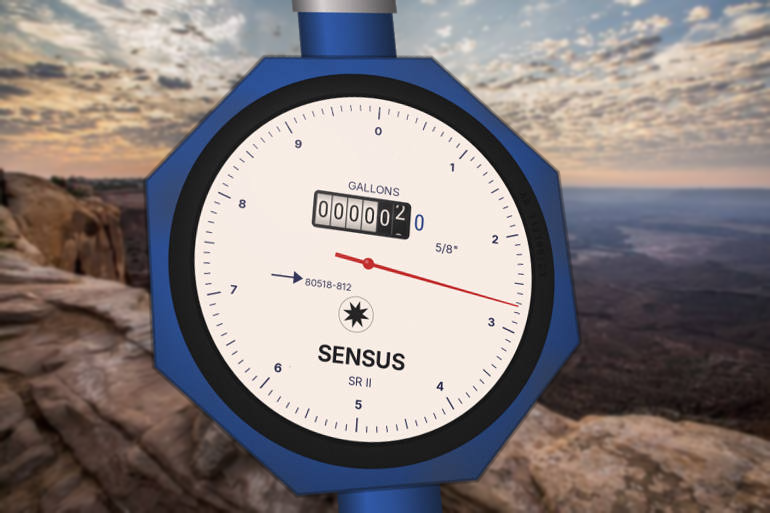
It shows gal 22.7
